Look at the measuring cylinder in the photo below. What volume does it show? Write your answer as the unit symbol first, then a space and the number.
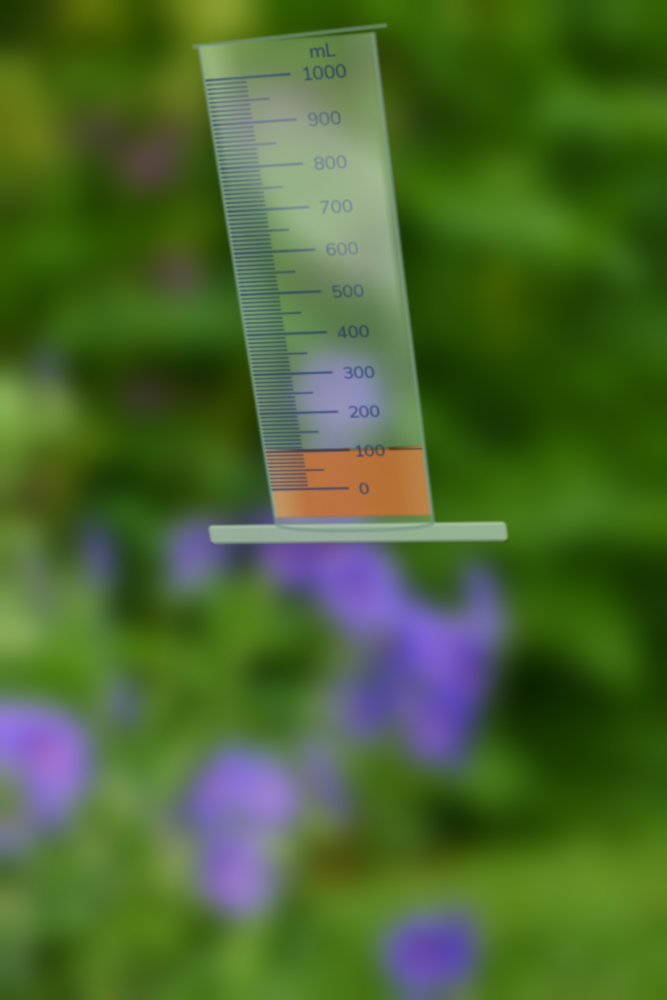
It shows mL 100
